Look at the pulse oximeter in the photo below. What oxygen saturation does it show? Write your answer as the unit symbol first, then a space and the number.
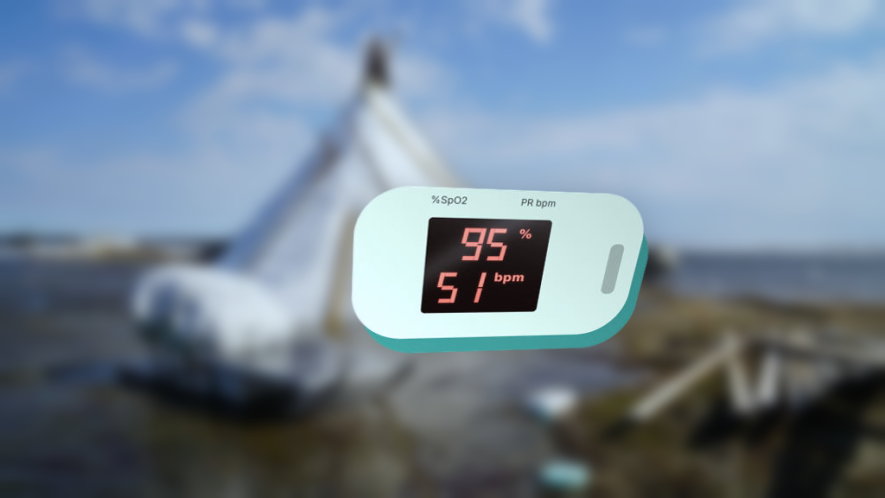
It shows % 95
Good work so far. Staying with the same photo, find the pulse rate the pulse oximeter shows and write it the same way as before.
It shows bpm 51
